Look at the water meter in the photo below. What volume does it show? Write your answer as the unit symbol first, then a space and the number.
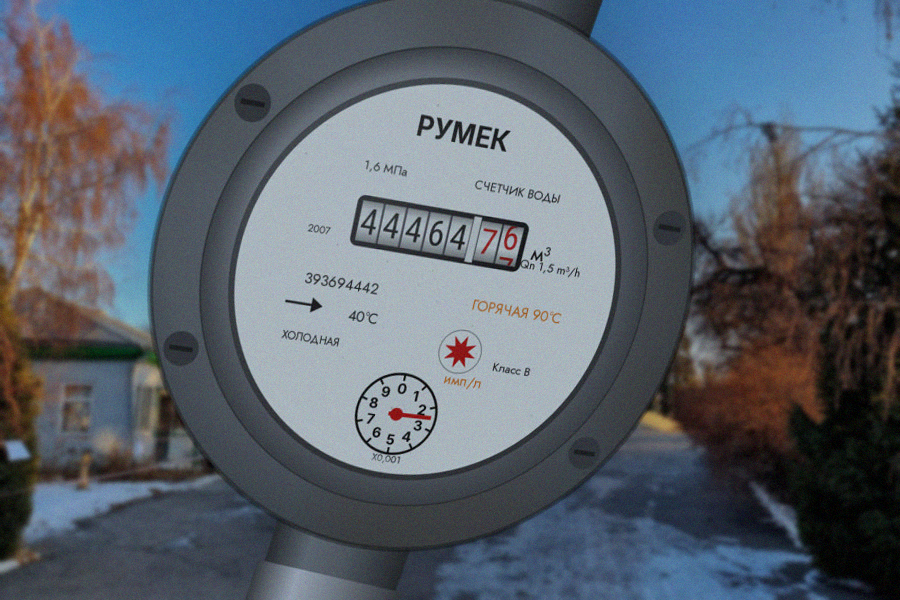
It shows m³ 44464.762
